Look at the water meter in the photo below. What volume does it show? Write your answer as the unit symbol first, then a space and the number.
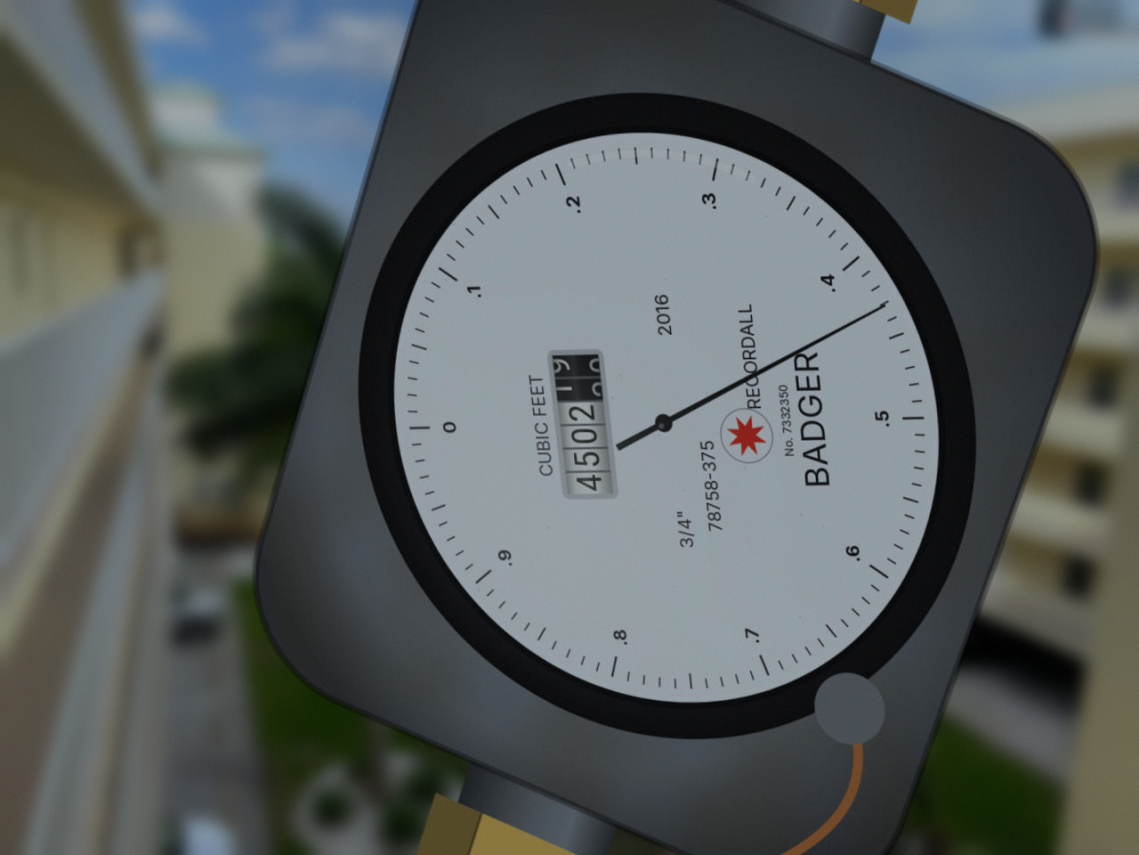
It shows ft³ 450219.43
